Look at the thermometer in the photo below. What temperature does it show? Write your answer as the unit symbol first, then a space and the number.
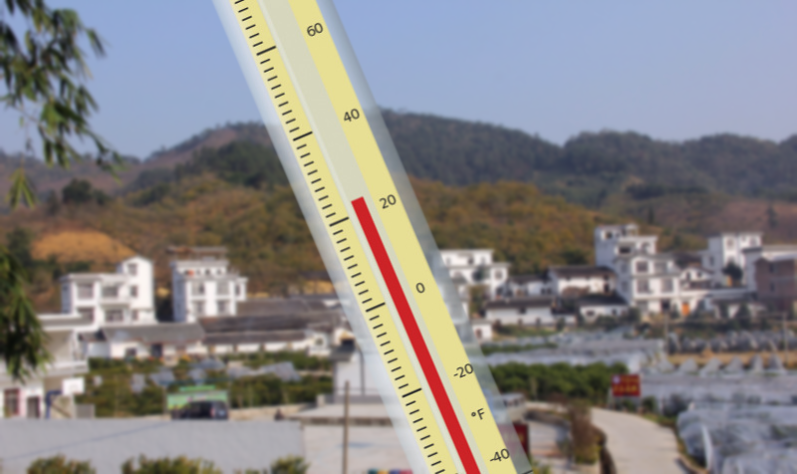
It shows °F 23
